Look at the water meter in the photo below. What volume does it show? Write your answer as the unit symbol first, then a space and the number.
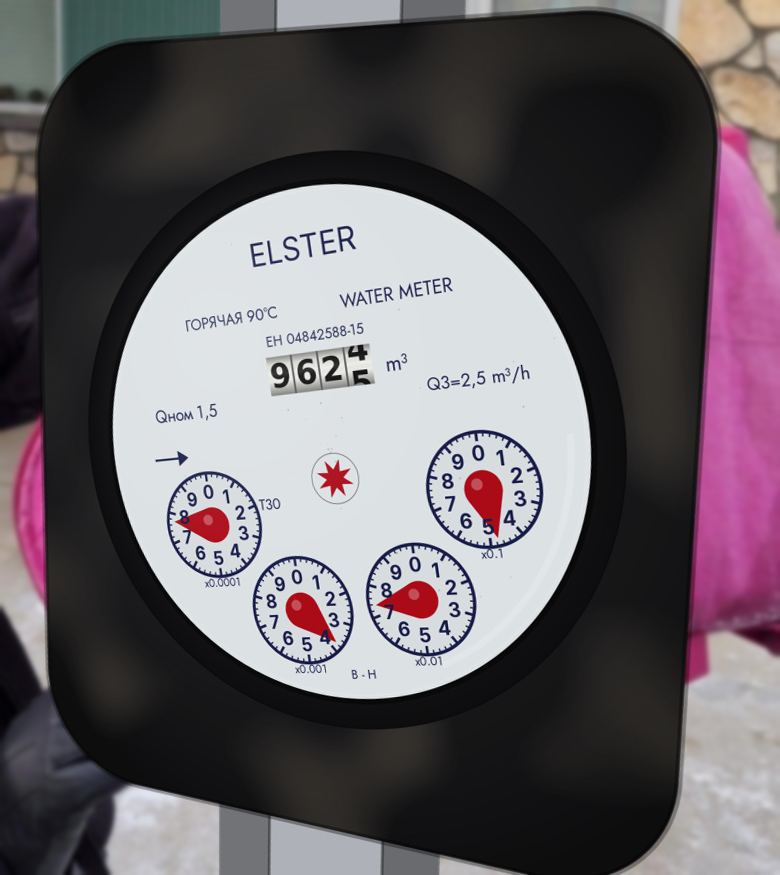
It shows m³ 9624.4737
